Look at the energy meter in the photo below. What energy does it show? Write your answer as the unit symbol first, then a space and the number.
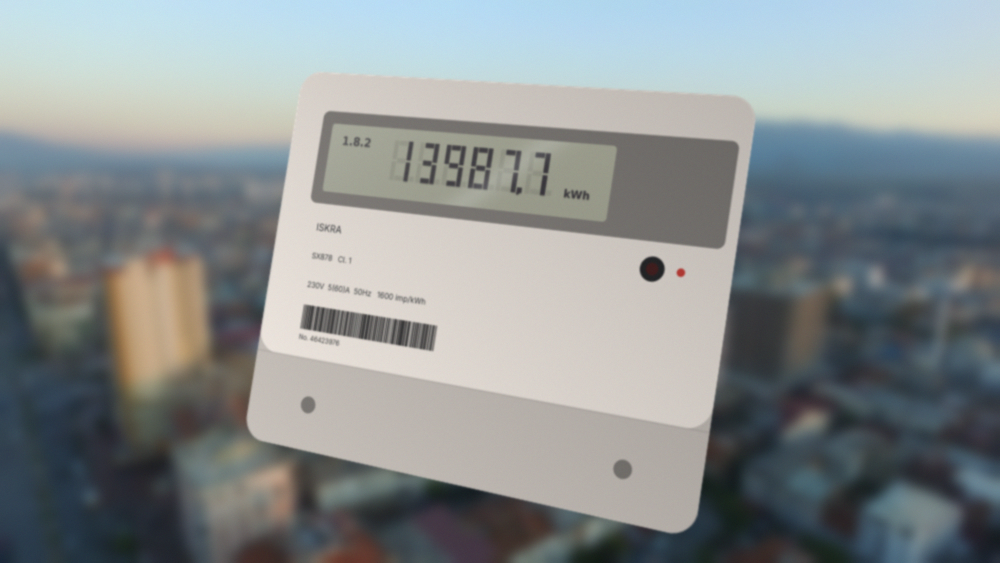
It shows kWh 13987.7
